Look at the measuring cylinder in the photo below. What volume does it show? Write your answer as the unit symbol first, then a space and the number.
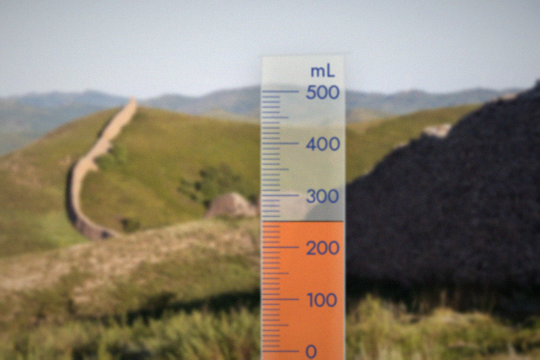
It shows mL 250
